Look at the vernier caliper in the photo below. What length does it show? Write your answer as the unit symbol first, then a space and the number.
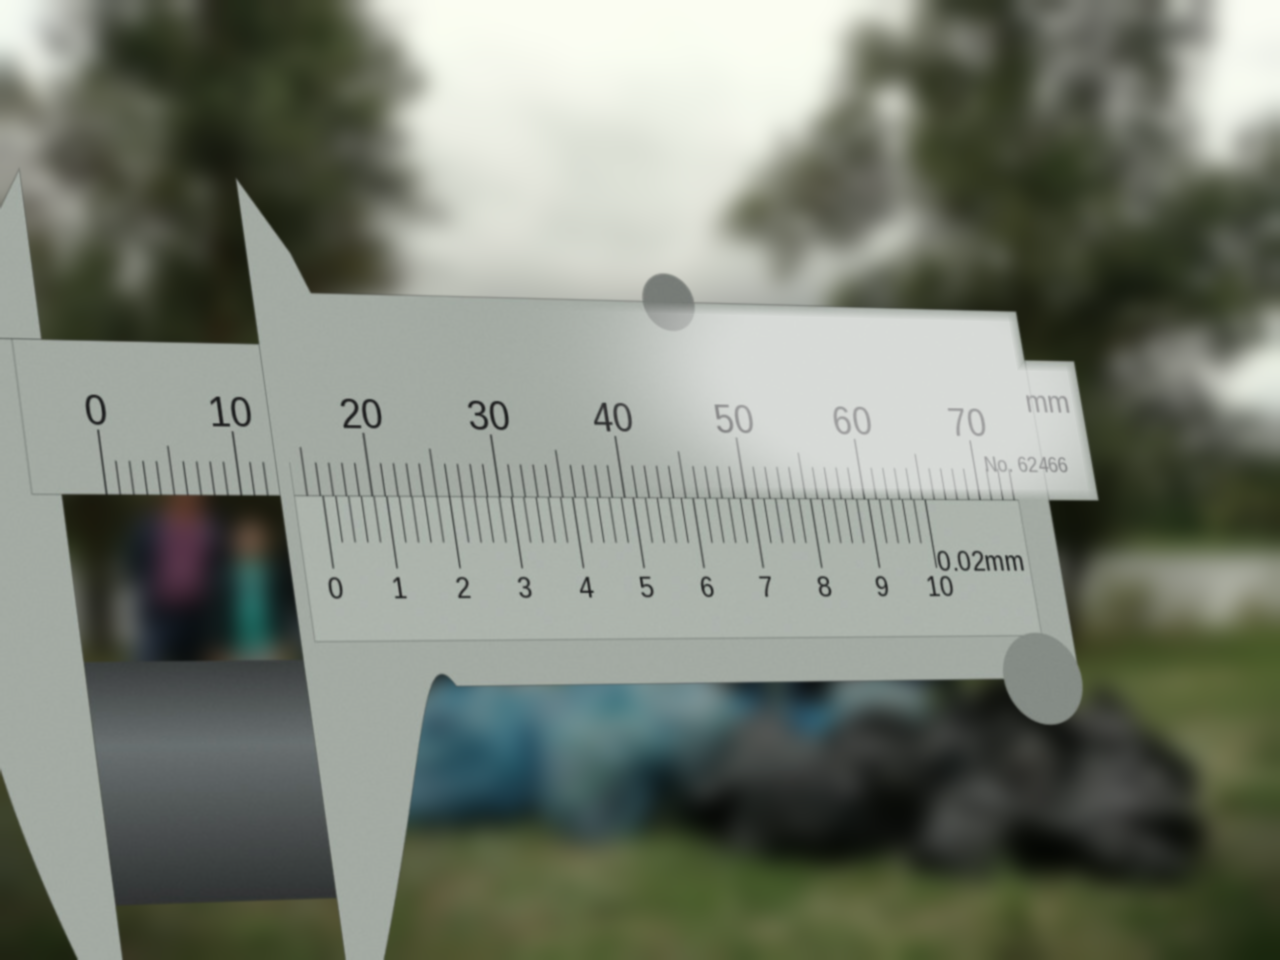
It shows mm 16.2
